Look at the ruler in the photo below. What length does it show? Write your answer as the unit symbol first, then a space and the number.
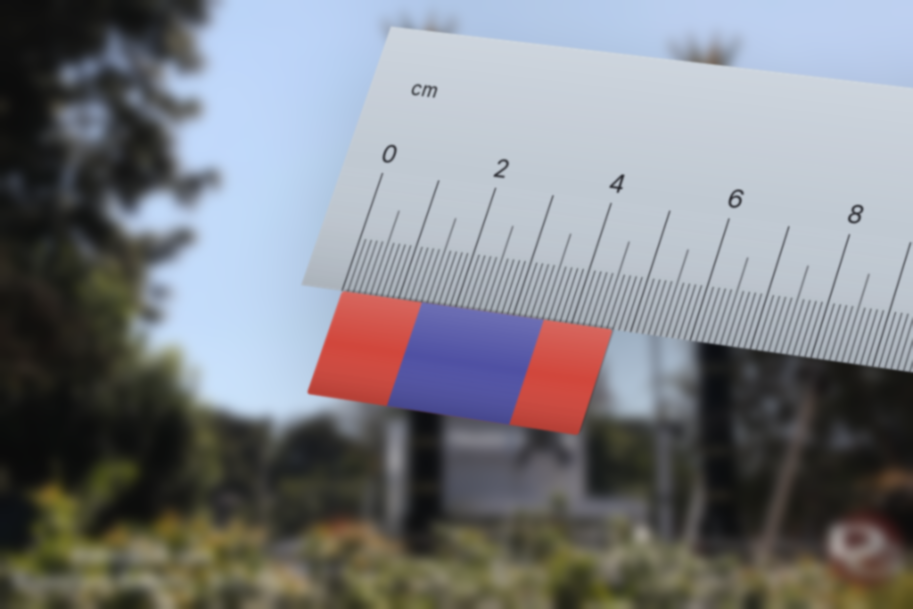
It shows cm 4.7
